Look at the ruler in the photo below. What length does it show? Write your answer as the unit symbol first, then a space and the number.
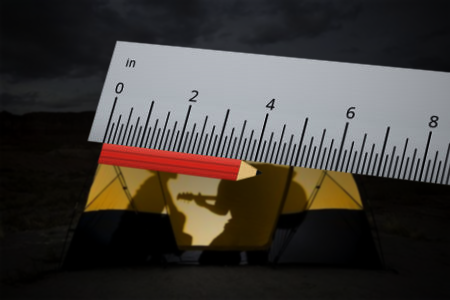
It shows in 4.25
